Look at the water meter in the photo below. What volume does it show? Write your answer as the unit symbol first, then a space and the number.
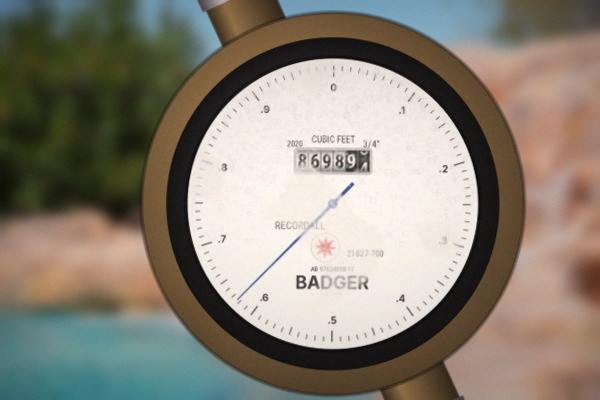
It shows ft³ 869893.62
